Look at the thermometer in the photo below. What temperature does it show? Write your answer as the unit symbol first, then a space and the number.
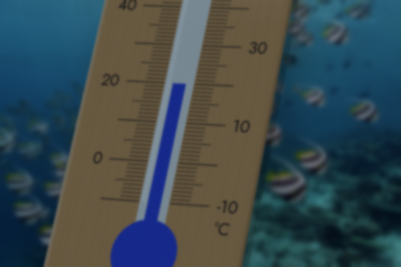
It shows °C 20
